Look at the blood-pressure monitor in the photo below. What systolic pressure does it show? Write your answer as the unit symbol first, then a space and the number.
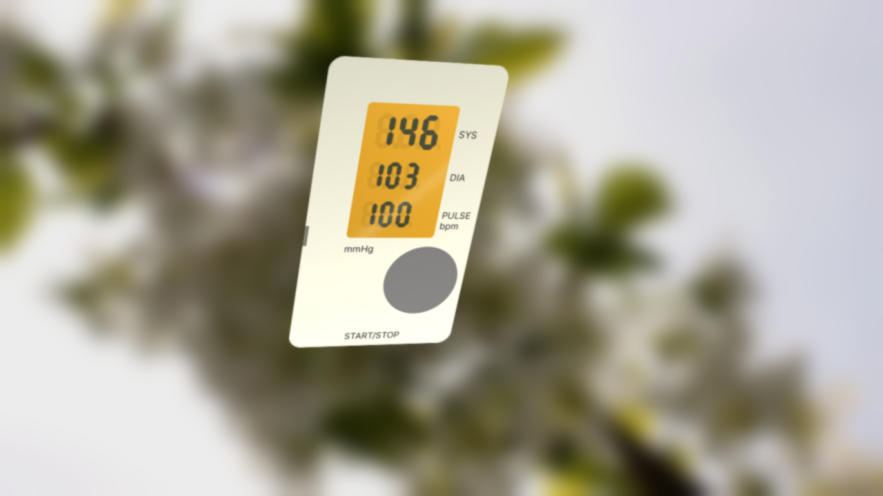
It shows mmHg 146
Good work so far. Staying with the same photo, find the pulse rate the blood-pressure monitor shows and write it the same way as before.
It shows bpm 100
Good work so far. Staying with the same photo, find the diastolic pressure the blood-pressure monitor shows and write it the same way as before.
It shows mmHg 103
